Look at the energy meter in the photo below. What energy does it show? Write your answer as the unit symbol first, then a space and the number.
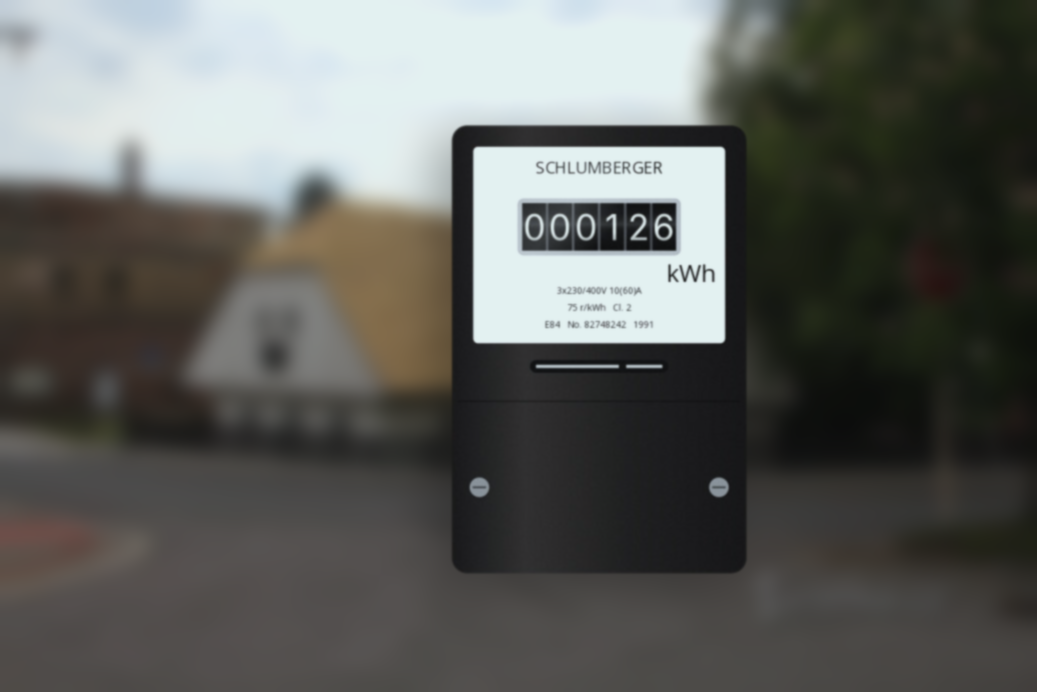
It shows kWh 126
